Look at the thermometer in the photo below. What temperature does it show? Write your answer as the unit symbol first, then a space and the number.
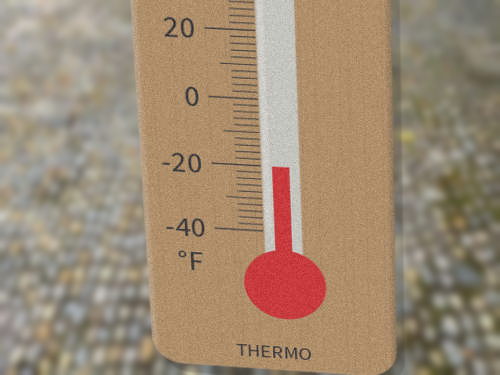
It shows °F -20
